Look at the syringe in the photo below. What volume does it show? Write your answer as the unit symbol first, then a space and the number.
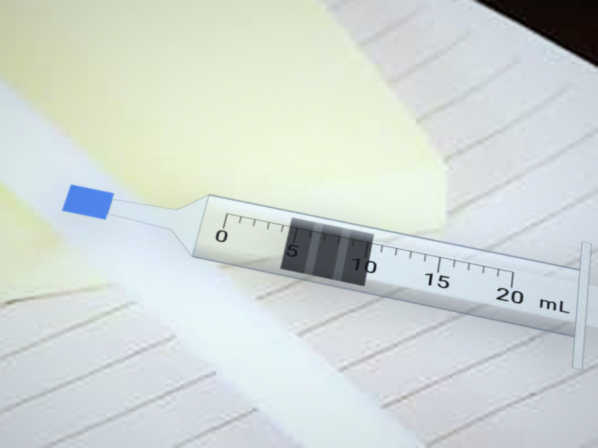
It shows mL 4.5
